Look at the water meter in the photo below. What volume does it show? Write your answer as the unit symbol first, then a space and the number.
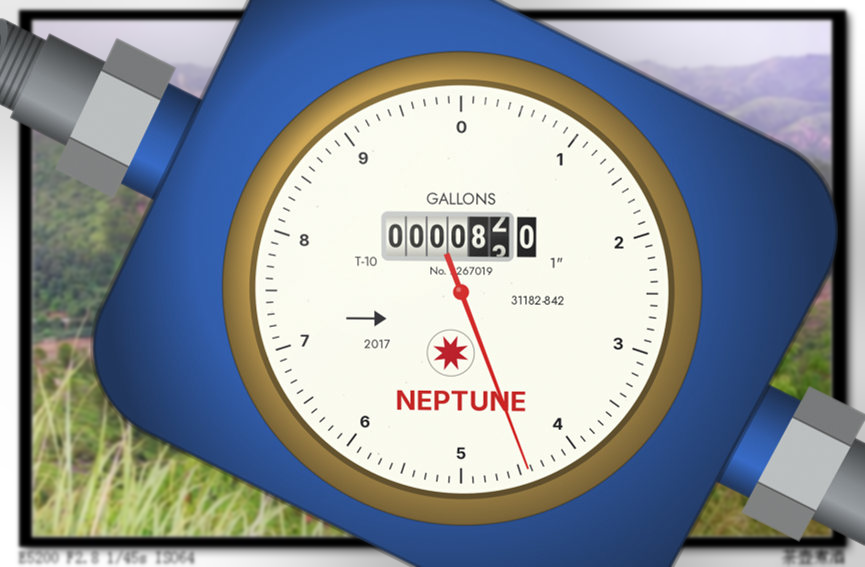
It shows gal 824.4
